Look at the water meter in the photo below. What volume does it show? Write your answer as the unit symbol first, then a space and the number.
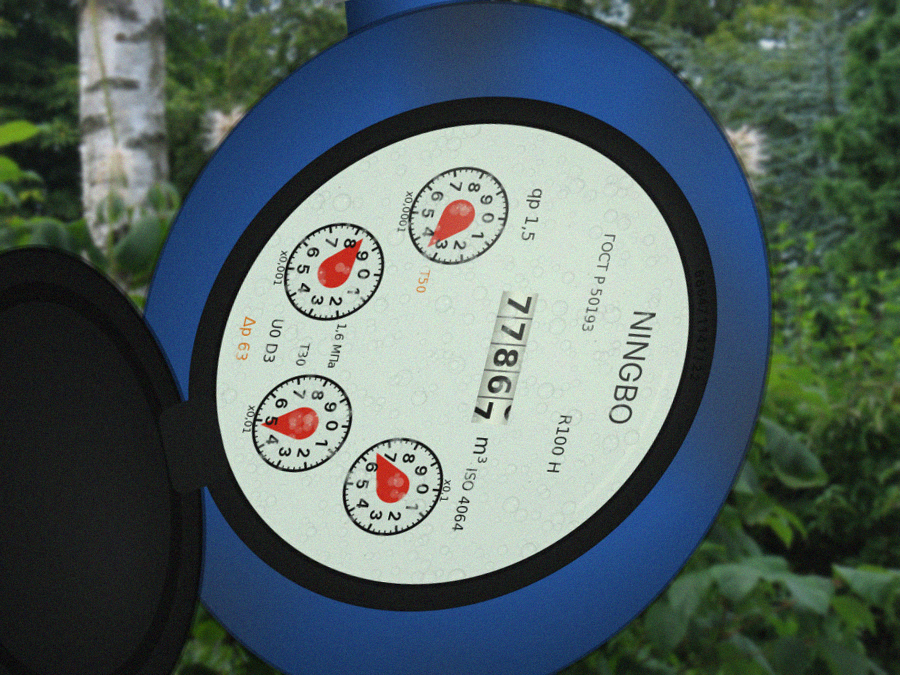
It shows m³ 77866.6483
